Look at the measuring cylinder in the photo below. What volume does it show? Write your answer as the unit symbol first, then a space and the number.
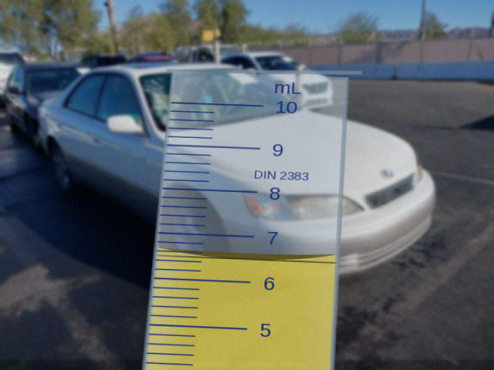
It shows mL 6.5
